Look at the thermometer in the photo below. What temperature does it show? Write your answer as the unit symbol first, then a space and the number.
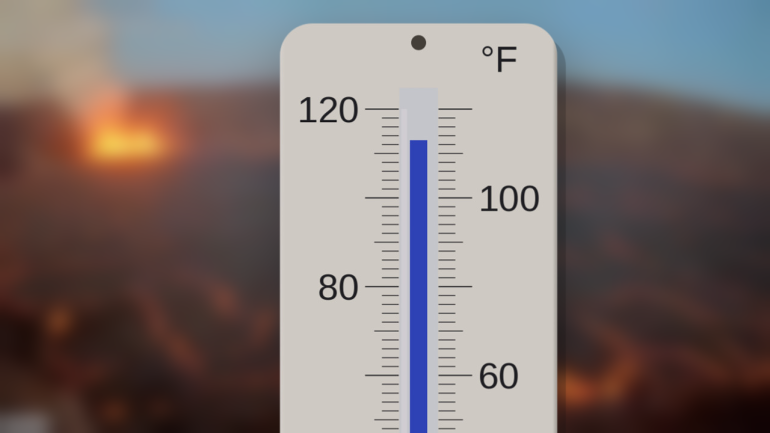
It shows °F 113
